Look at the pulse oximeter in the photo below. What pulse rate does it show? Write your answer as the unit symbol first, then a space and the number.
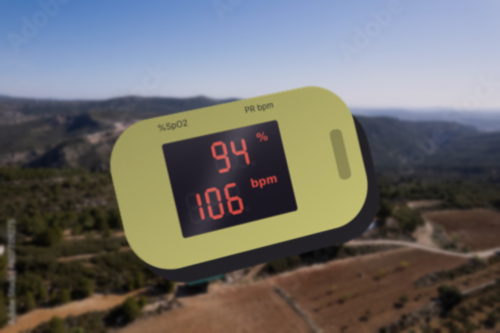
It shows bpm 106
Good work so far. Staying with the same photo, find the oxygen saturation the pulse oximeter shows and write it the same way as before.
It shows % 94
